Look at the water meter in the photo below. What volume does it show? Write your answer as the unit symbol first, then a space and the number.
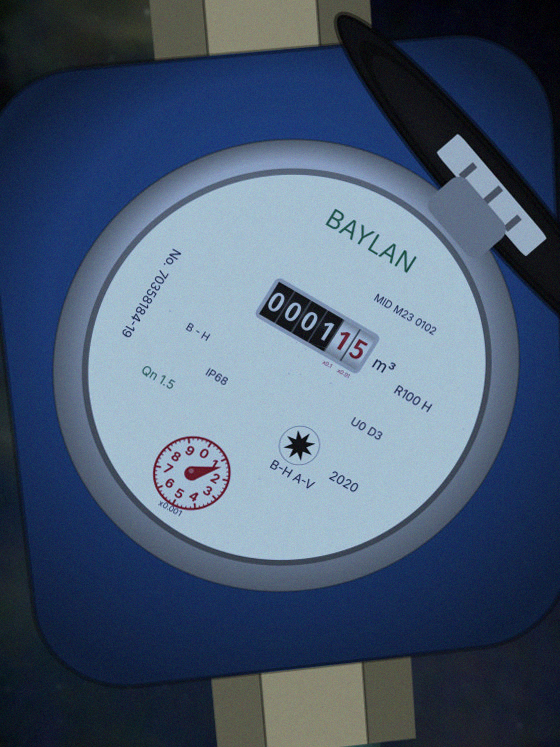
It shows m³ 1.151
